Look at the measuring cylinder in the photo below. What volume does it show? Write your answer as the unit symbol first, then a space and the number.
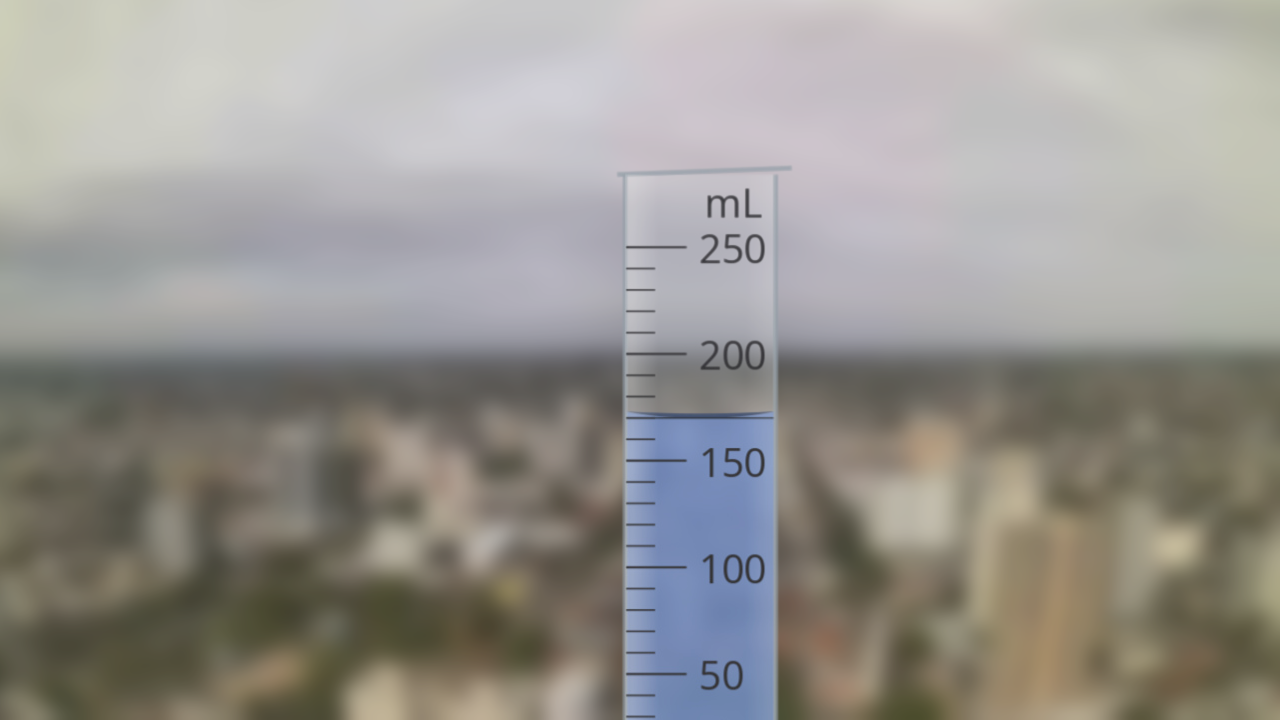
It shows mL 170
